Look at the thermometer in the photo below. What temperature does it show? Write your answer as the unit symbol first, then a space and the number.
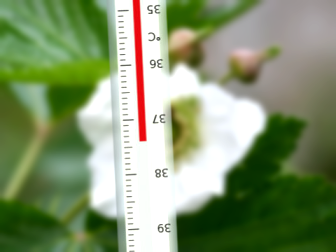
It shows °C 37.4
